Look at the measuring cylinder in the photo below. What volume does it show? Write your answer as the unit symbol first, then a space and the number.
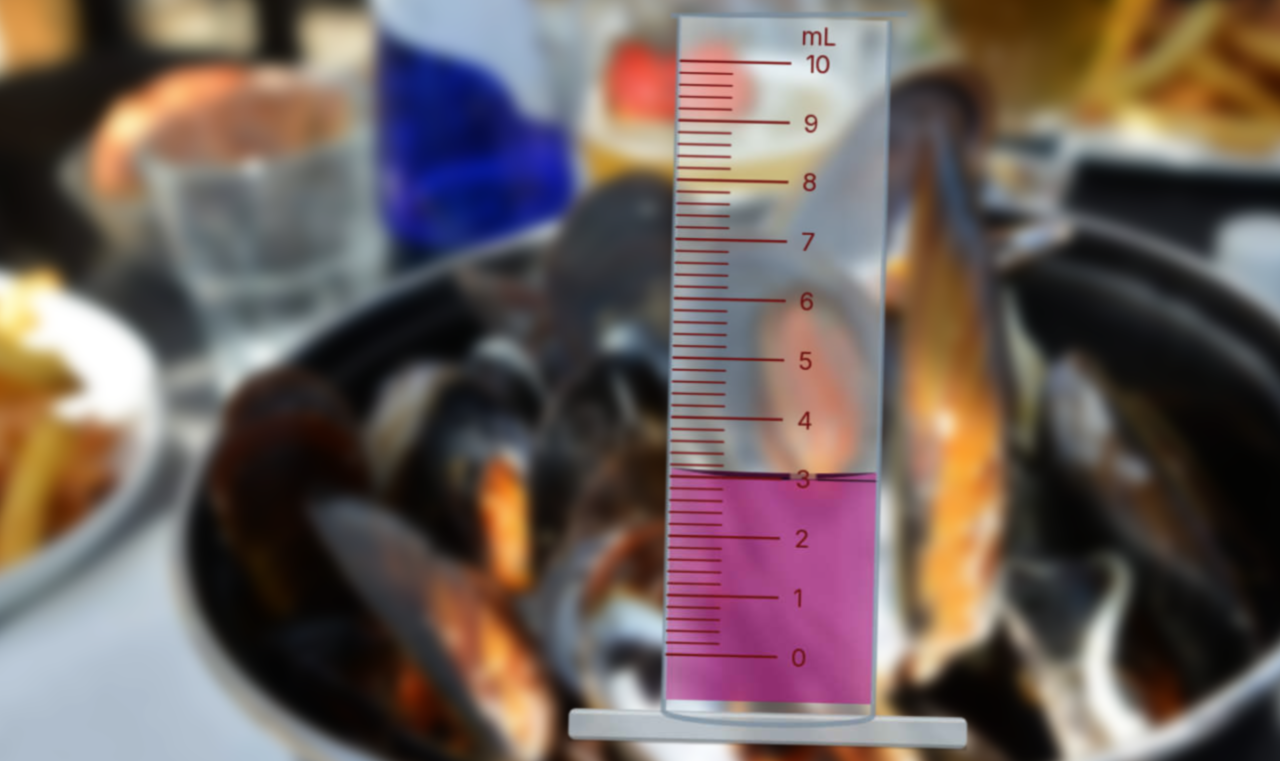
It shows mL 3
